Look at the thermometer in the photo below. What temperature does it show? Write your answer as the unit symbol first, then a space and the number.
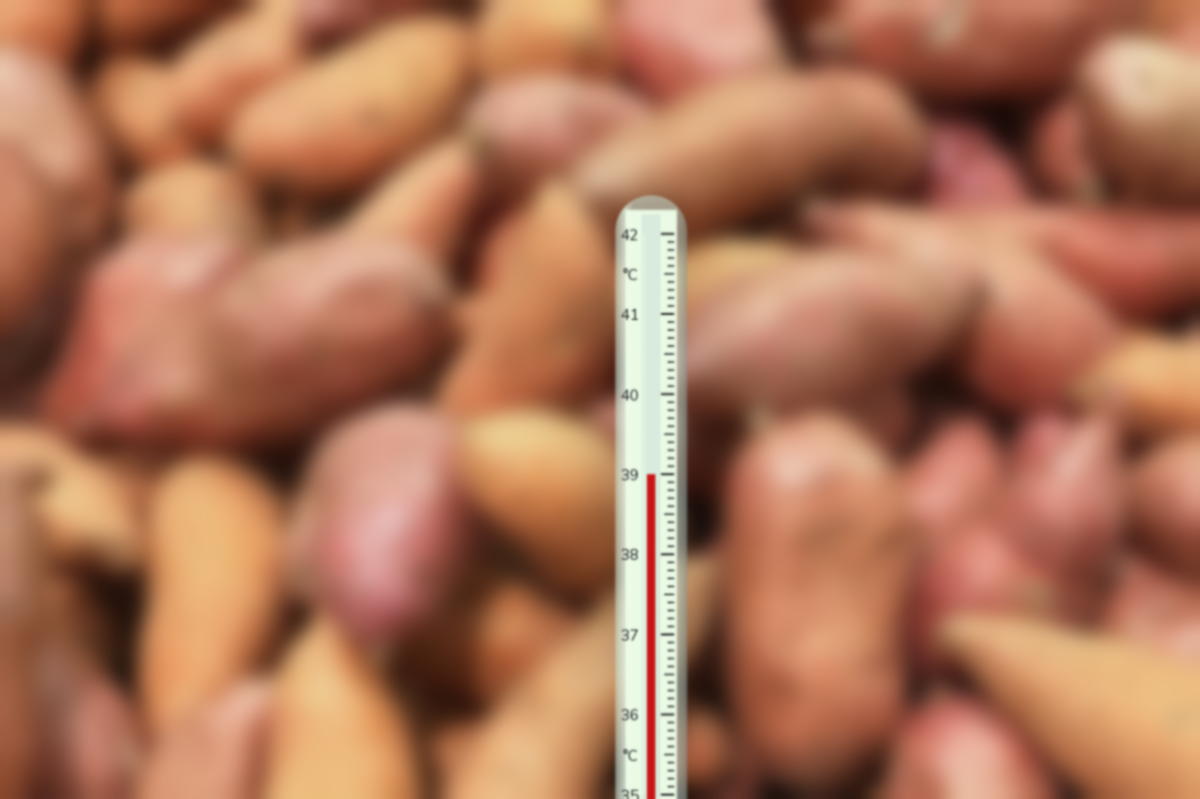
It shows °C 39
